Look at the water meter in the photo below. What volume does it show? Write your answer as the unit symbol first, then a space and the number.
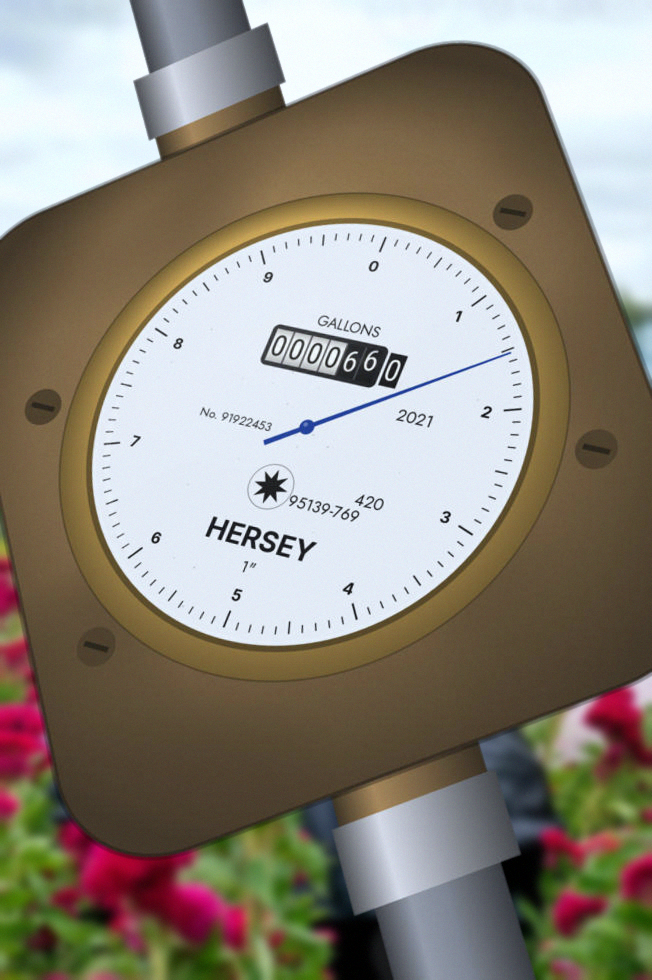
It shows gal 661.5
